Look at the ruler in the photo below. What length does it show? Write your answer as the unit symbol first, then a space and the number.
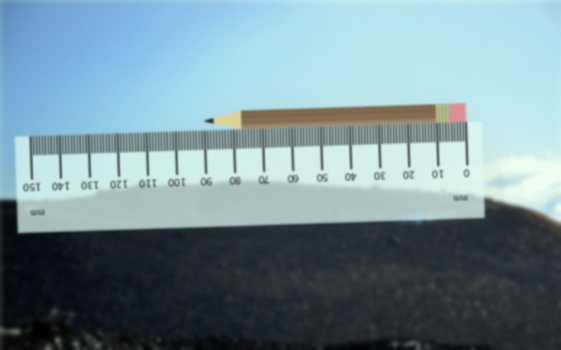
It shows mm 90
